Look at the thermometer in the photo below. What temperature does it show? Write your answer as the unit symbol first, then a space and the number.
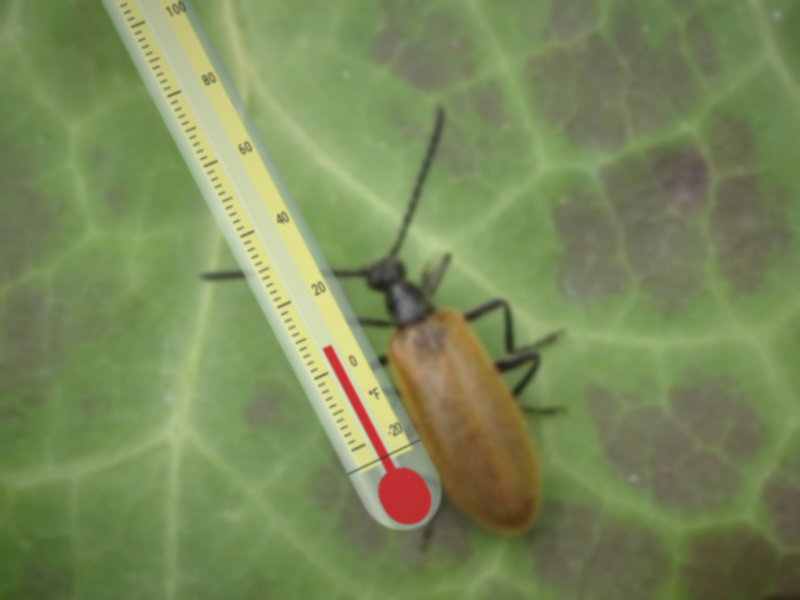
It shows °F 6
